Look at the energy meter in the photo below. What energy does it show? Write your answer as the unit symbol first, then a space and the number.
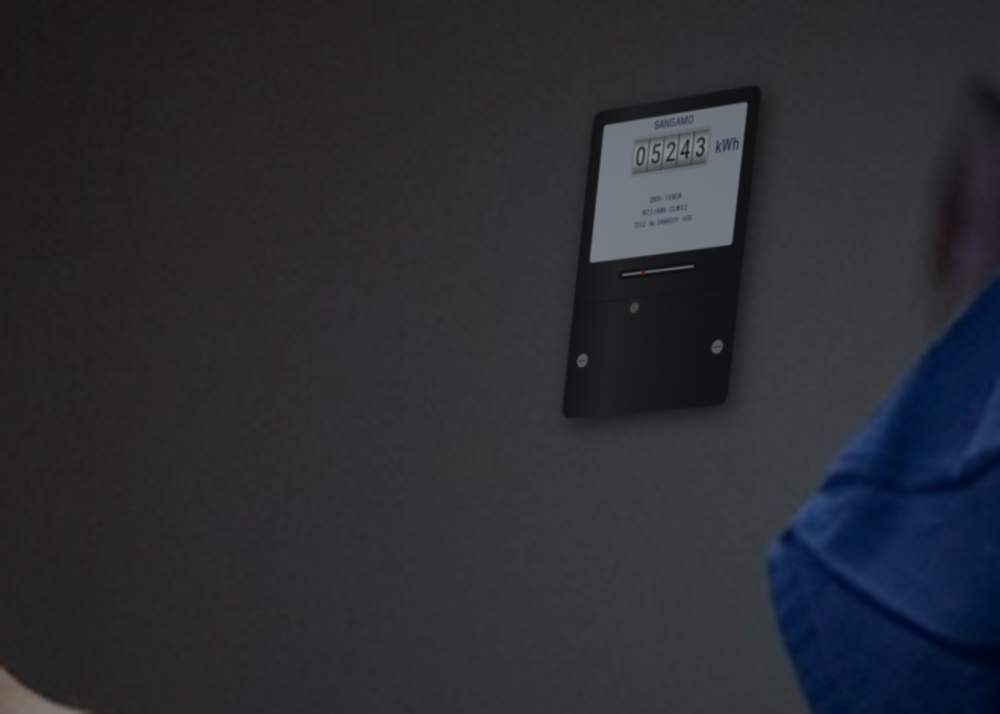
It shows kWh 5243
